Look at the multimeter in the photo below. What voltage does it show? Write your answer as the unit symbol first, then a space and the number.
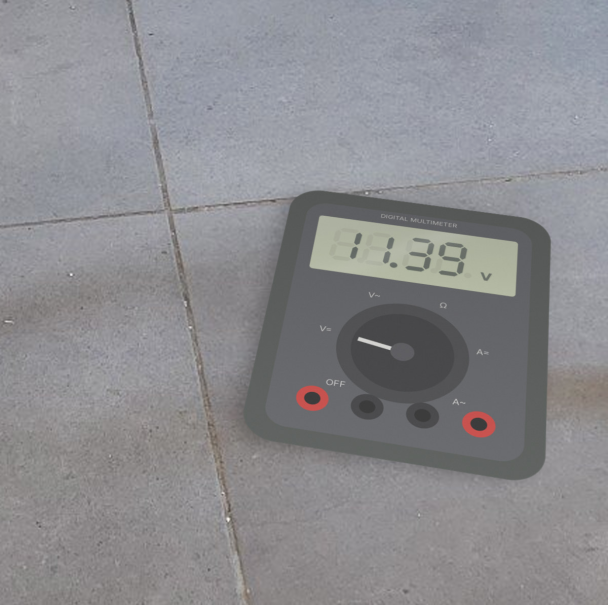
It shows V 11.39
